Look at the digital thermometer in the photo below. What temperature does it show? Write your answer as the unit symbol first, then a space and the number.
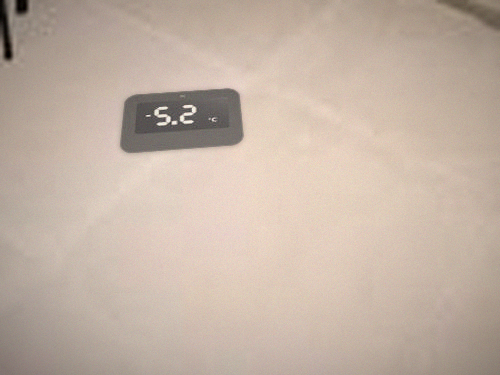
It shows °C -5.2
